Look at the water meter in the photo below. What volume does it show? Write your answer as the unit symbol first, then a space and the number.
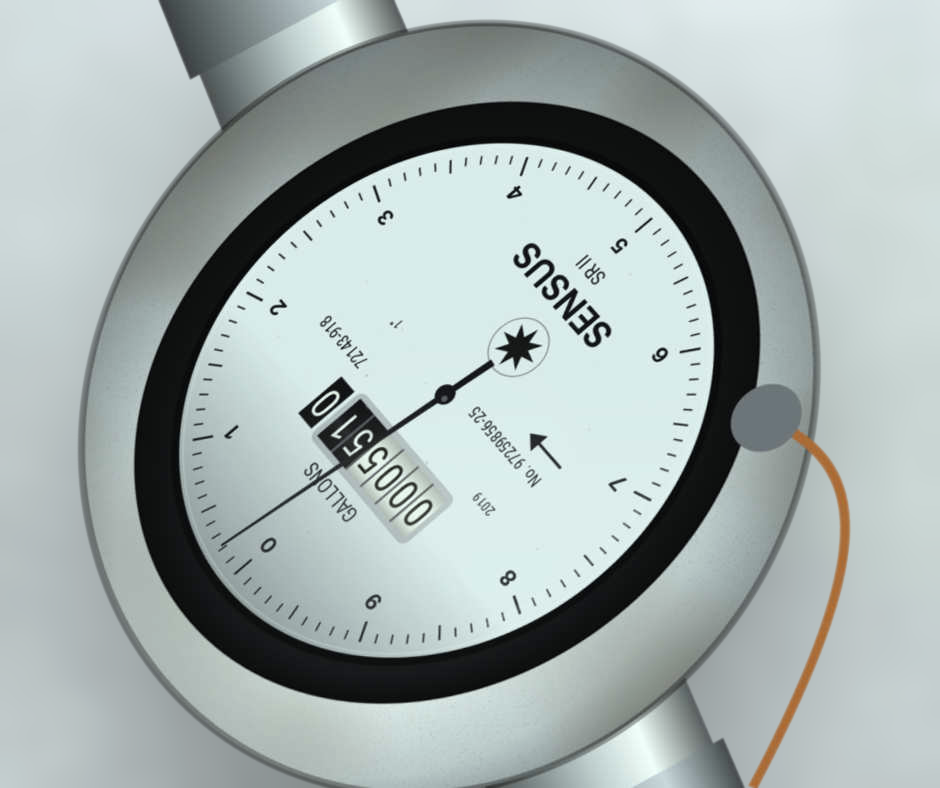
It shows gal 5510.2
